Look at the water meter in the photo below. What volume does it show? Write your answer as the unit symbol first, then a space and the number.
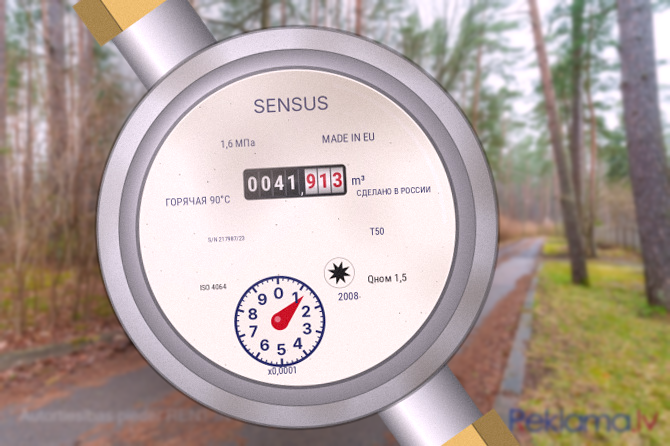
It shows m³ 41.9131
